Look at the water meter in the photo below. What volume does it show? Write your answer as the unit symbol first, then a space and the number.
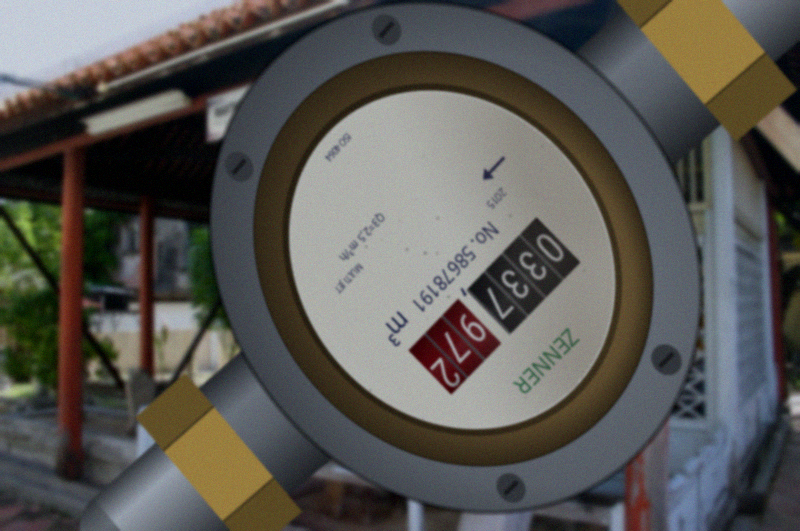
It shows m³ 337.972
